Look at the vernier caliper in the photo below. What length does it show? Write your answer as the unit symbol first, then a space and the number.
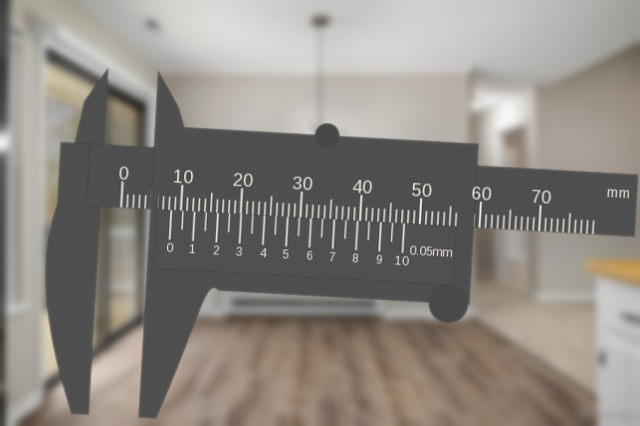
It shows mm 8.4
